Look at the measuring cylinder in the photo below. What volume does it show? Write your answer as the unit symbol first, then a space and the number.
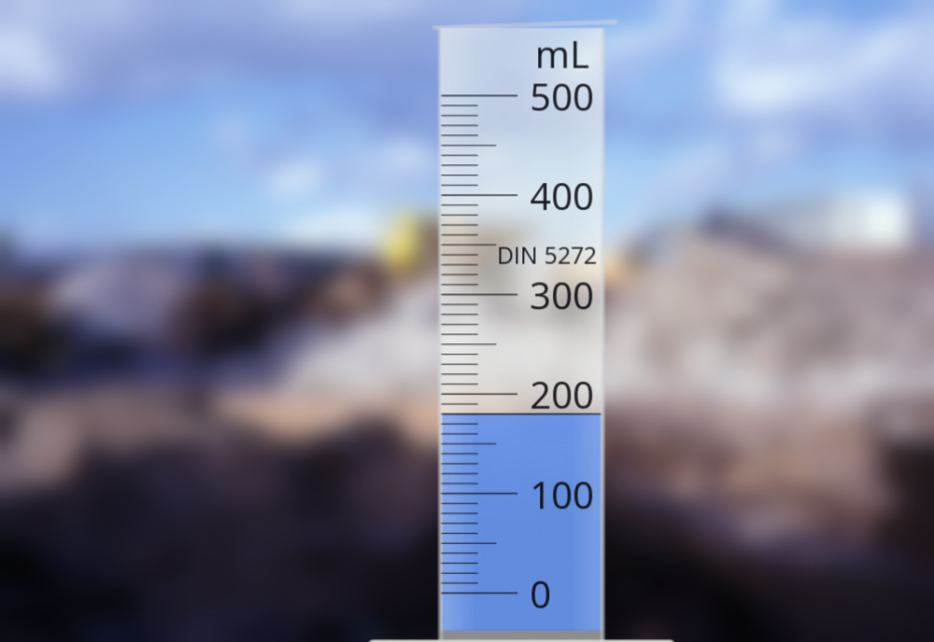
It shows mL 180
